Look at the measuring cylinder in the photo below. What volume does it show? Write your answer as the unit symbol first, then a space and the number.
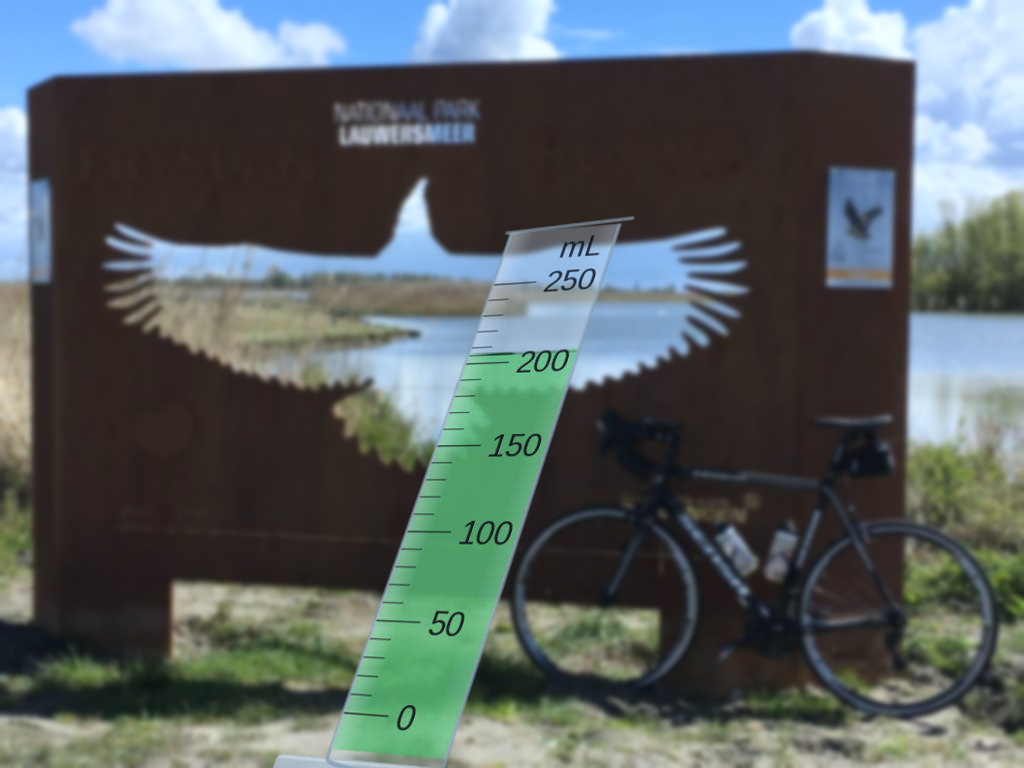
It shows mL 205
